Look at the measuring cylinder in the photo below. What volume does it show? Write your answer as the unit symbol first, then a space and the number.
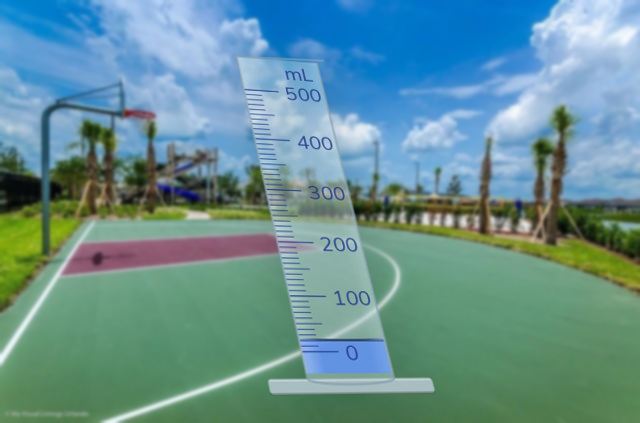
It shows mL 20
